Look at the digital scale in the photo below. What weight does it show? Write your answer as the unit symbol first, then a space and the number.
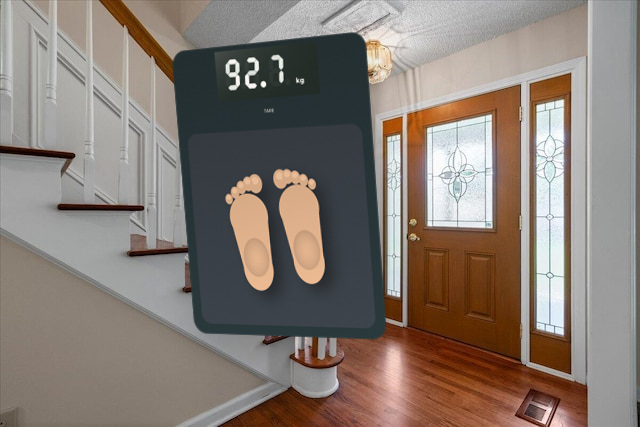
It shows kg 92.7
